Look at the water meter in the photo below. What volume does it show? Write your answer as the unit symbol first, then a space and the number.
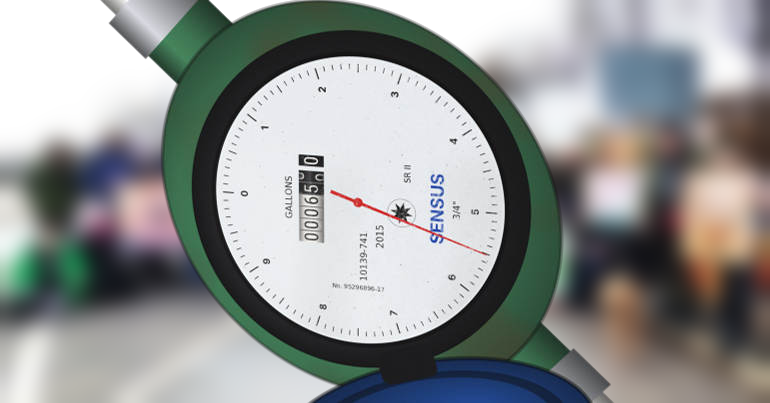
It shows gal 6585.5
